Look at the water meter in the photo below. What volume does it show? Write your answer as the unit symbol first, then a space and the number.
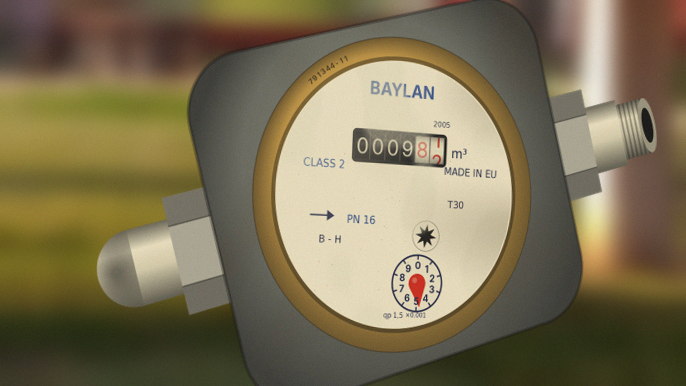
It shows m³ 9.814
